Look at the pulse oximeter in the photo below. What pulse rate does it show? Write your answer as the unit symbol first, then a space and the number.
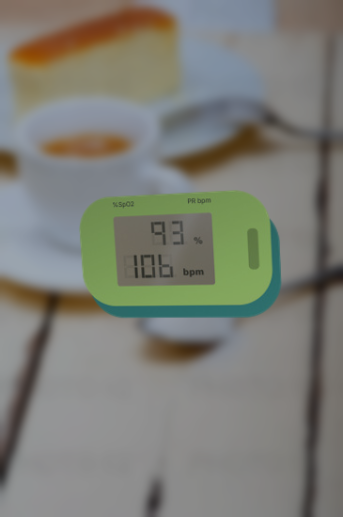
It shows bpm 106
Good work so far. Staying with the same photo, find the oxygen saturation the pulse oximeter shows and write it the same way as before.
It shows % 93
